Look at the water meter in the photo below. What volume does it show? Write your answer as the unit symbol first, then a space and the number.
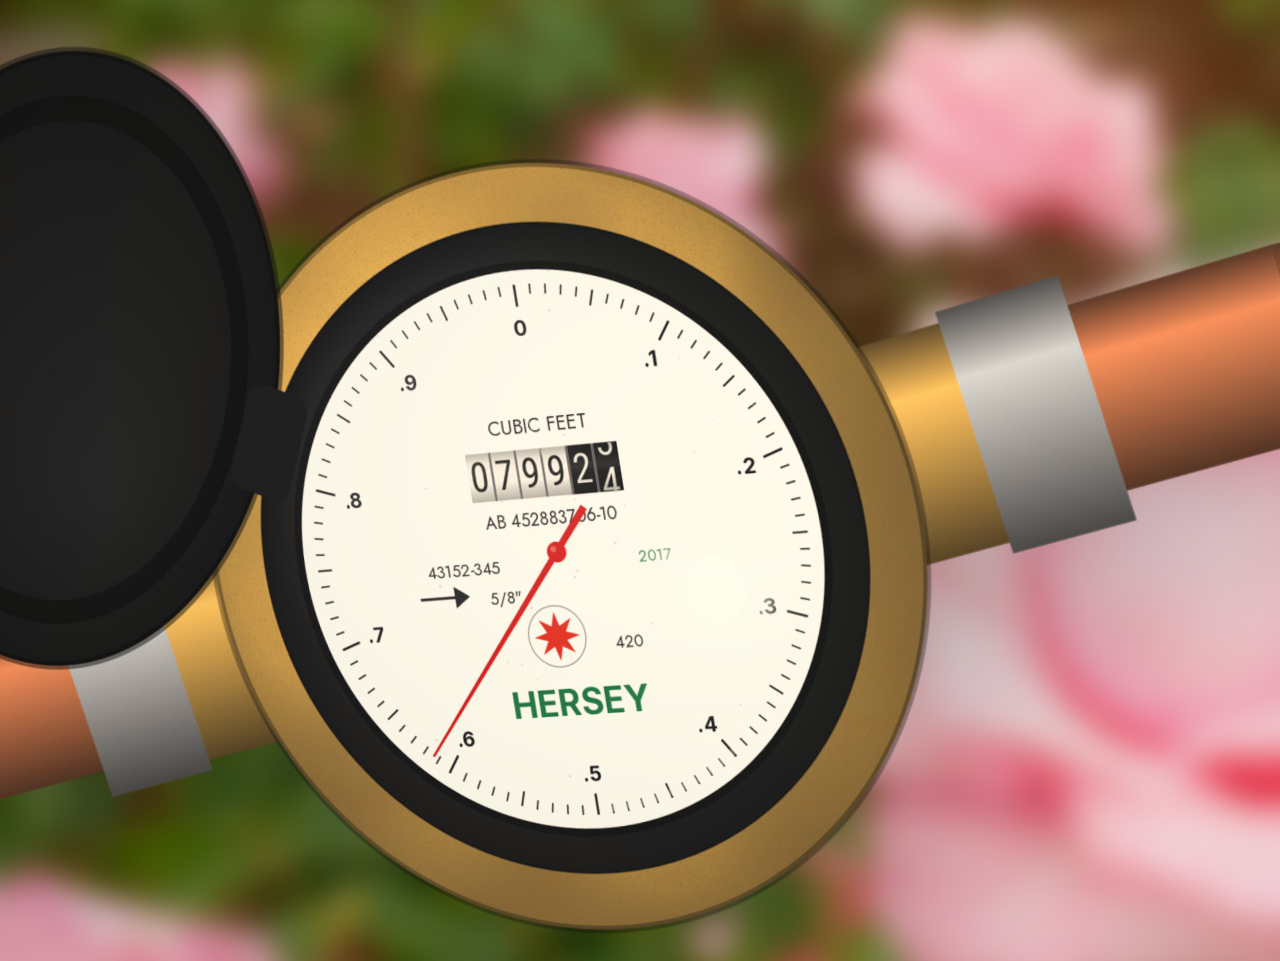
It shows ft³ 79923.61
